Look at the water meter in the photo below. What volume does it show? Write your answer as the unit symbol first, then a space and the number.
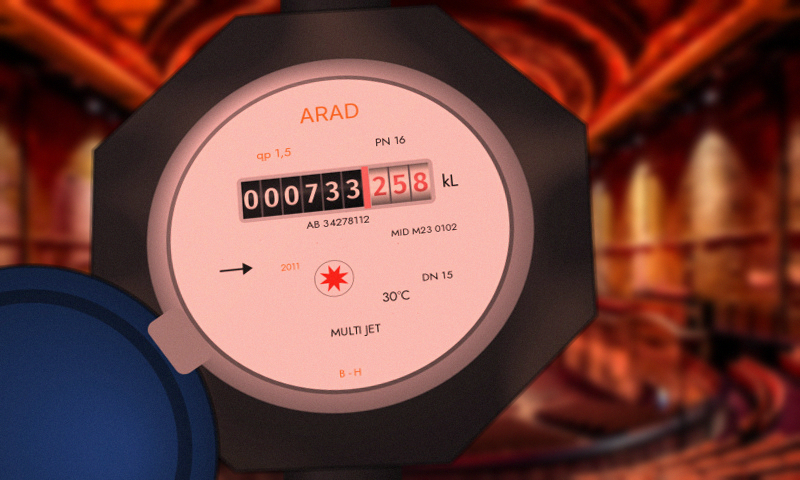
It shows kL 733.258
